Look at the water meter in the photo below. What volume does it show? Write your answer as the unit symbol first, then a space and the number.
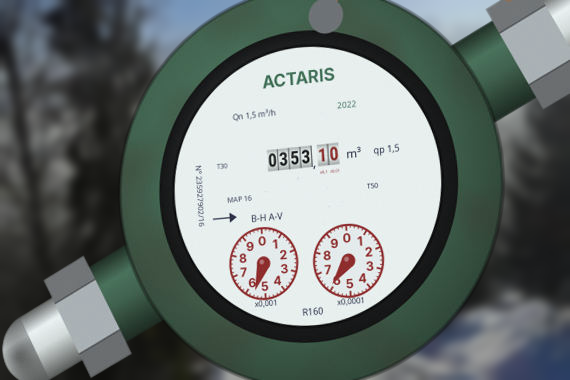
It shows m³ 353.1056
